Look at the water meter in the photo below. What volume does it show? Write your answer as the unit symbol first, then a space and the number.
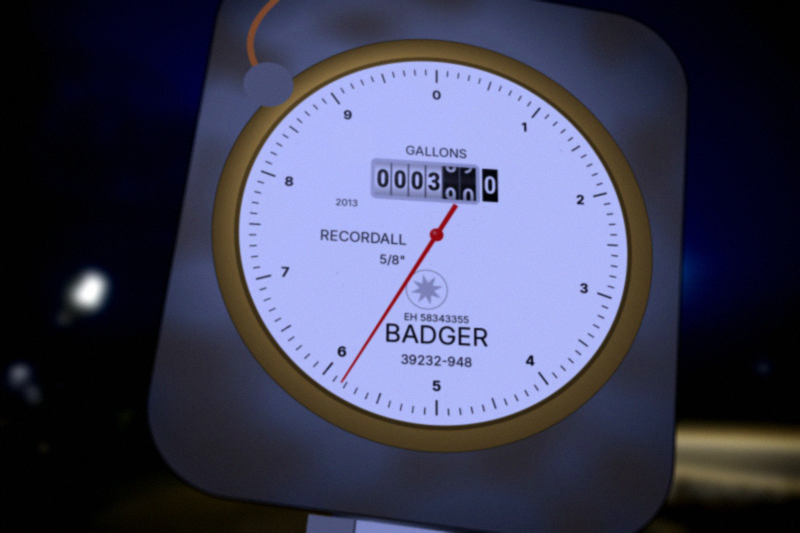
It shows gal 3895.8
